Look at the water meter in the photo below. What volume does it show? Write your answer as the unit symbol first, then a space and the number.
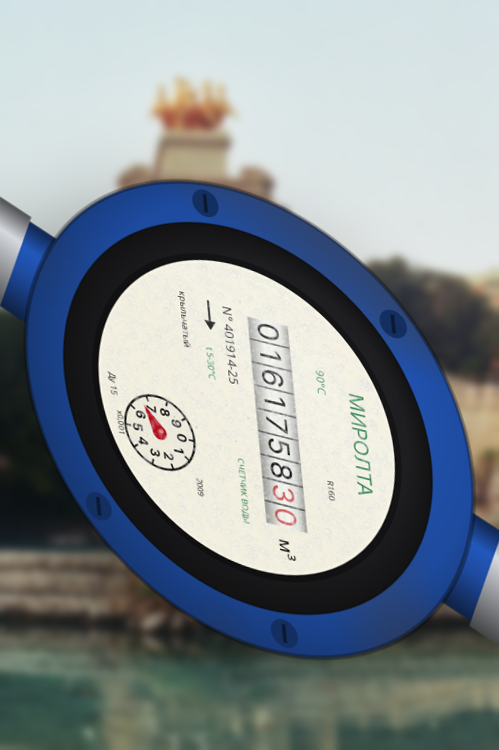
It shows m³ 161758.306
